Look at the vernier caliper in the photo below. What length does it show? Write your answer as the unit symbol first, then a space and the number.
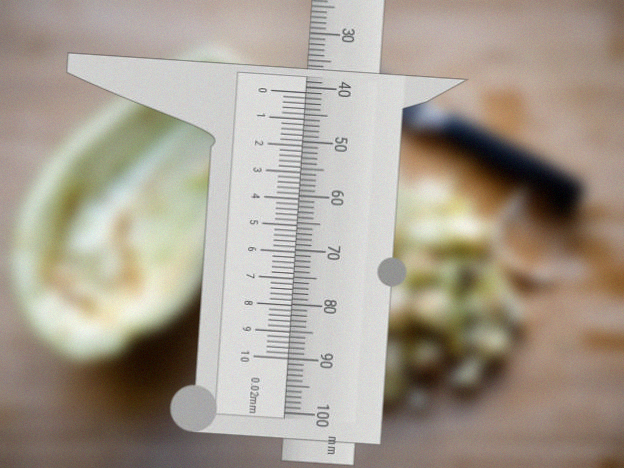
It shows mm 41.0
